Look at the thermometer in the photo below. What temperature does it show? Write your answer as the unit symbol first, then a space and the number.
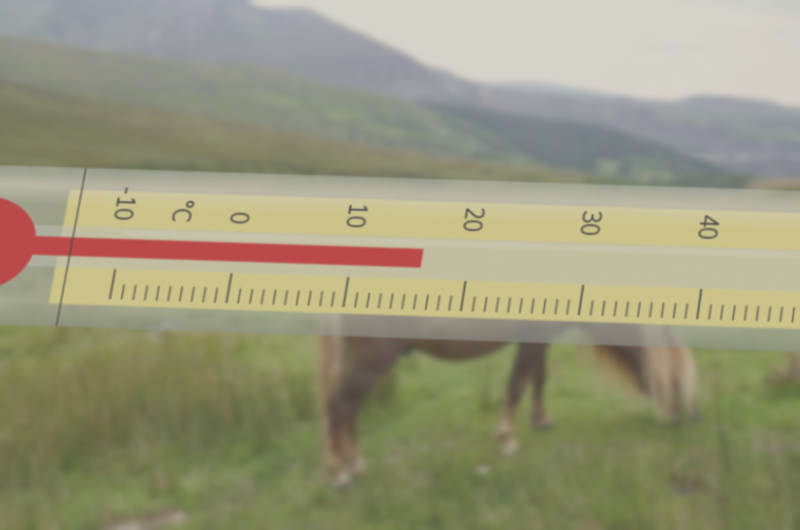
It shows °C 16
